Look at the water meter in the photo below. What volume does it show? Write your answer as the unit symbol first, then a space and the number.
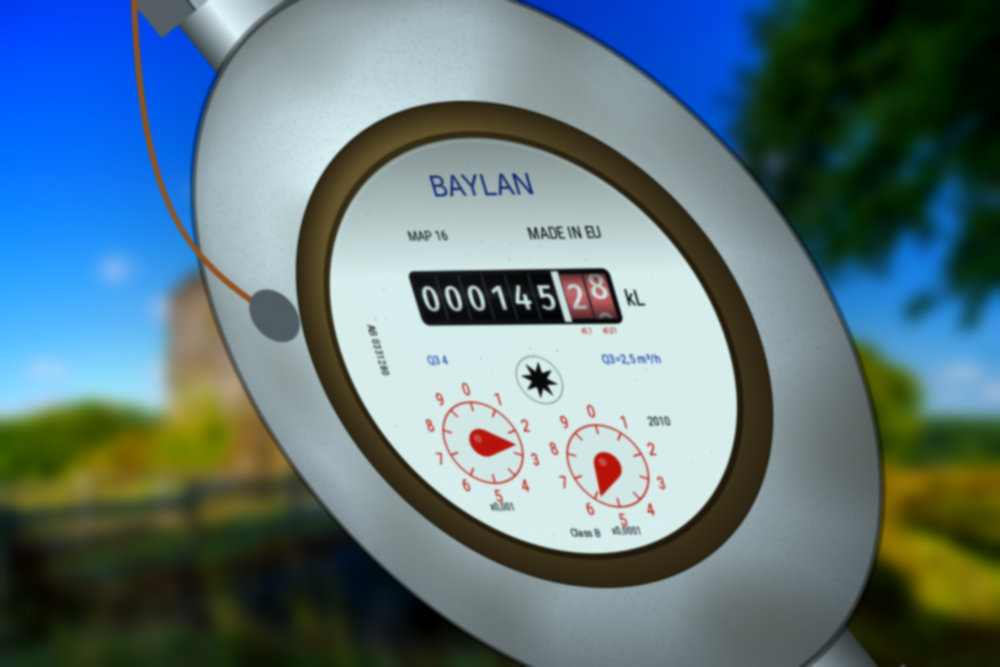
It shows kL 145.2825
